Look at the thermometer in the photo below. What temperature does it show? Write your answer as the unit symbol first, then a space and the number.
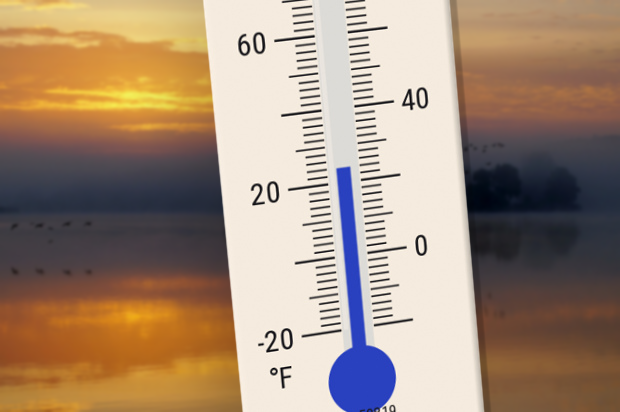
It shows °F 24
